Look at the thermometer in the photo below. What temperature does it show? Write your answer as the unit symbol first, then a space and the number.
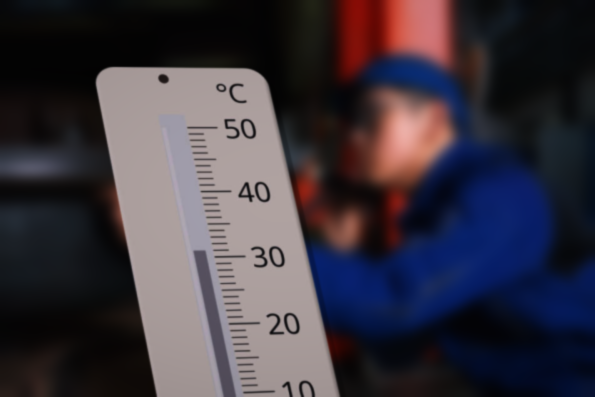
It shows °C 31
